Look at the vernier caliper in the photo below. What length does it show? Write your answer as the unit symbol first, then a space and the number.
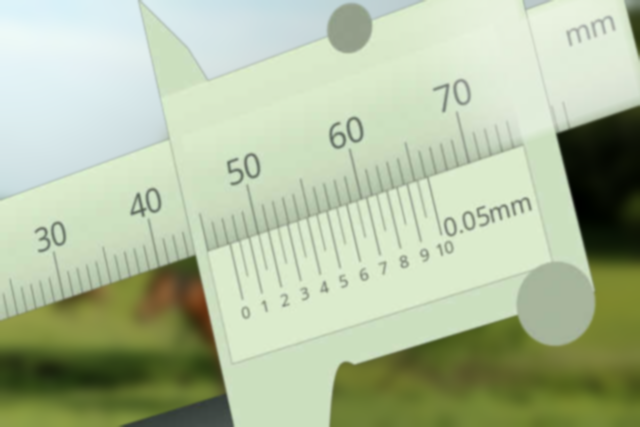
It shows mm 47.2
